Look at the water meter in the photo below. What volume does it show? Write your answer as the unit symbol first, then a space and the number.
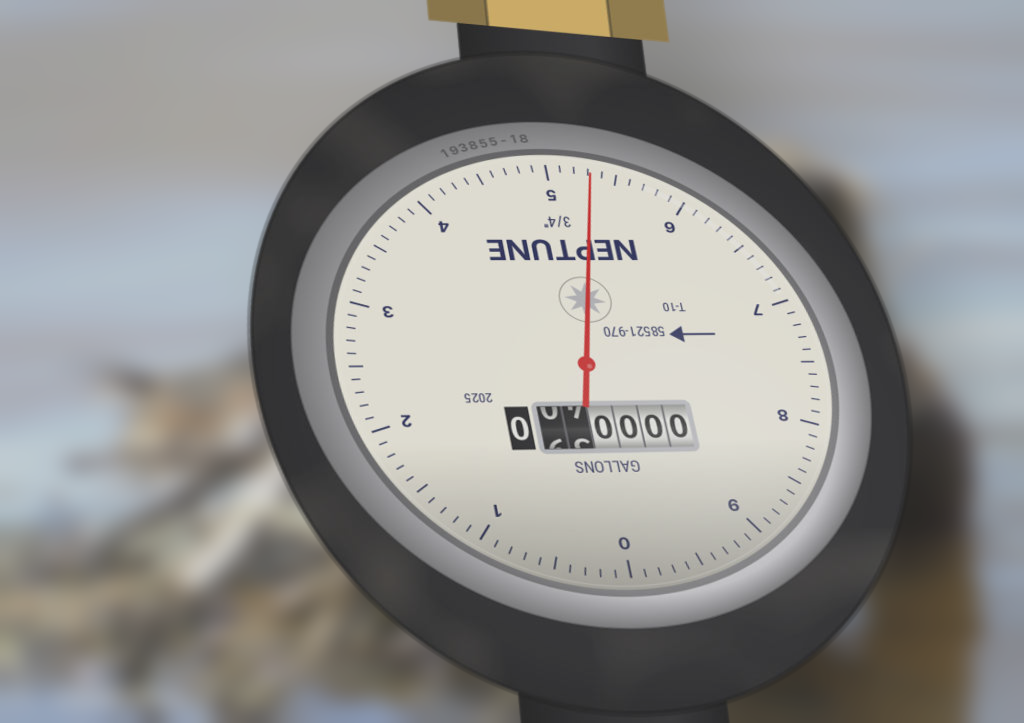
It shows gal 395.3
